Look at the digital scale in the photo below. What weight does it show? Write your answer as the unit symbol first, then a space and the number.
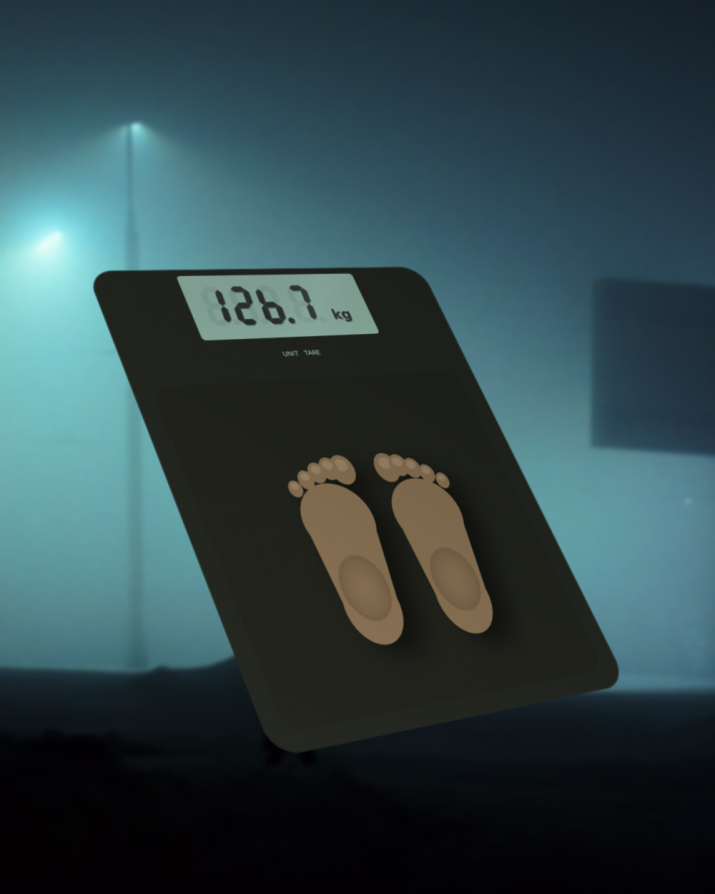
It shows kg 126.7
